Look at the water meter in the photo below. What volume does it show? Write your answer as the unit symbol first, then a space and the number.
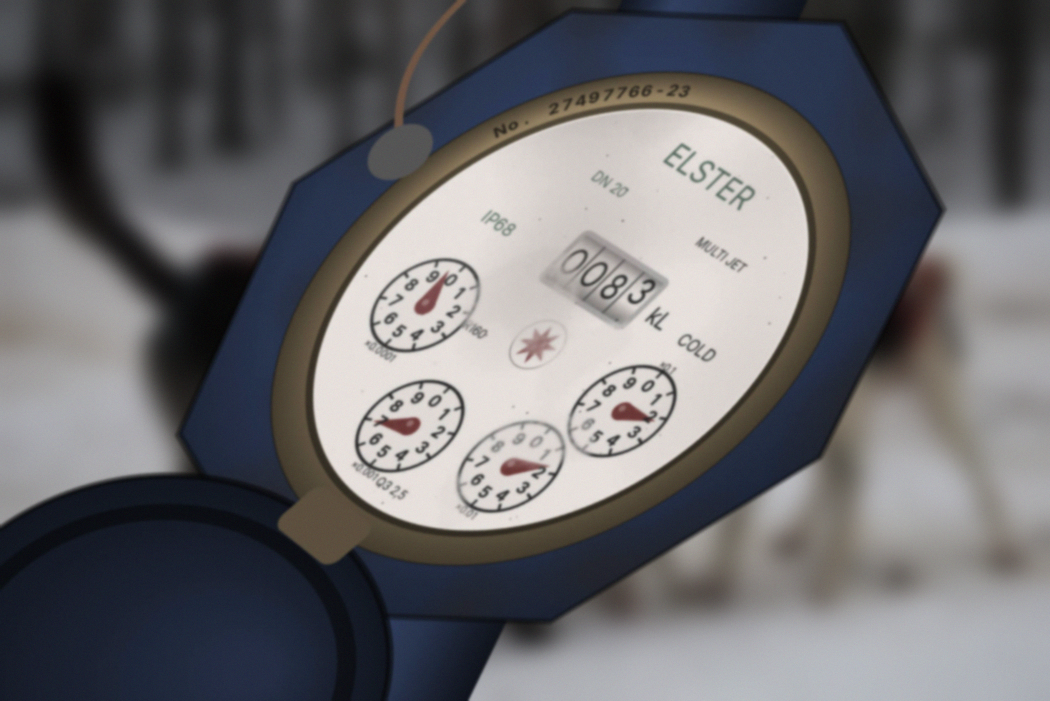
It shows kL 83.2169
